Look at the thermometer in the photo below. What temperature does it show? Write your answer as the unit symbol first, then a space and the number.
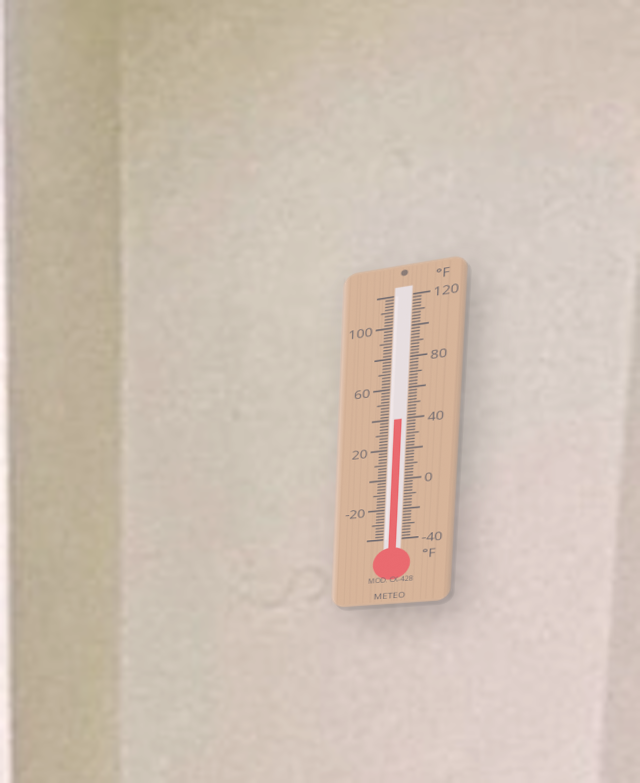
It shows °F 40
